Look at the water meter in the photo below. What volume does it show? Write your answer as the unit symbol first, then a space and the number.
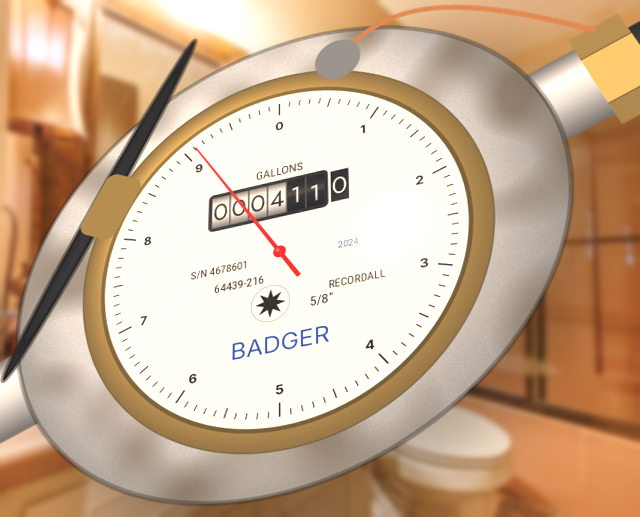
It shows gal 4109.1
